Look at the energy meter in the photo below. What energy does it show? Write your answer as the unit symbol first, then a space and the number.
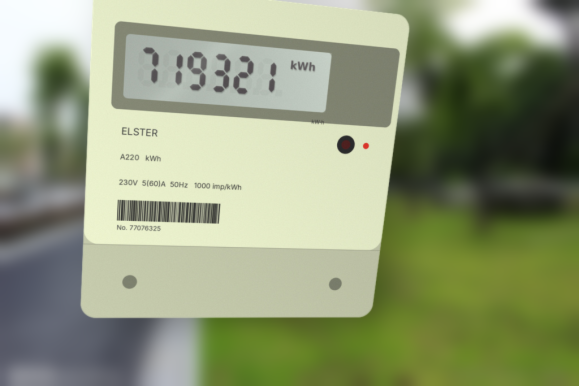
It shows kWh 719321
